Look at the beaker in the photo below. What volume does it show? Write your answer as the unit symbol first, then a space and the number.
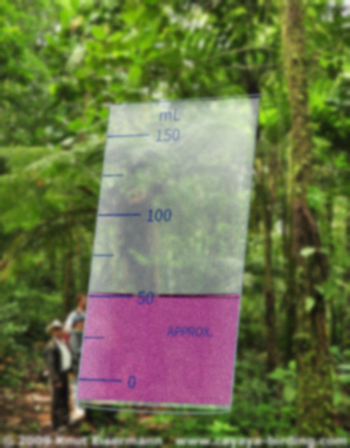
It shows mL 50
